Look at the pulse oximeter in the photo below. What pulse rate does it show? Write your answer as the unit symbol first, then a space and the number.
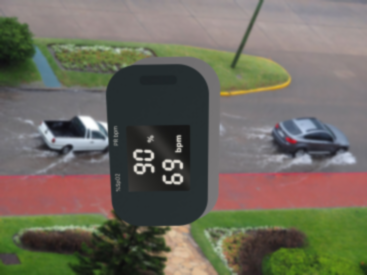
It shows bpm 69
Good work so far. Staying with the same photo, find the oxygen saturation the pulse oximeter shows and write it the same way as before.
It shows % 90
